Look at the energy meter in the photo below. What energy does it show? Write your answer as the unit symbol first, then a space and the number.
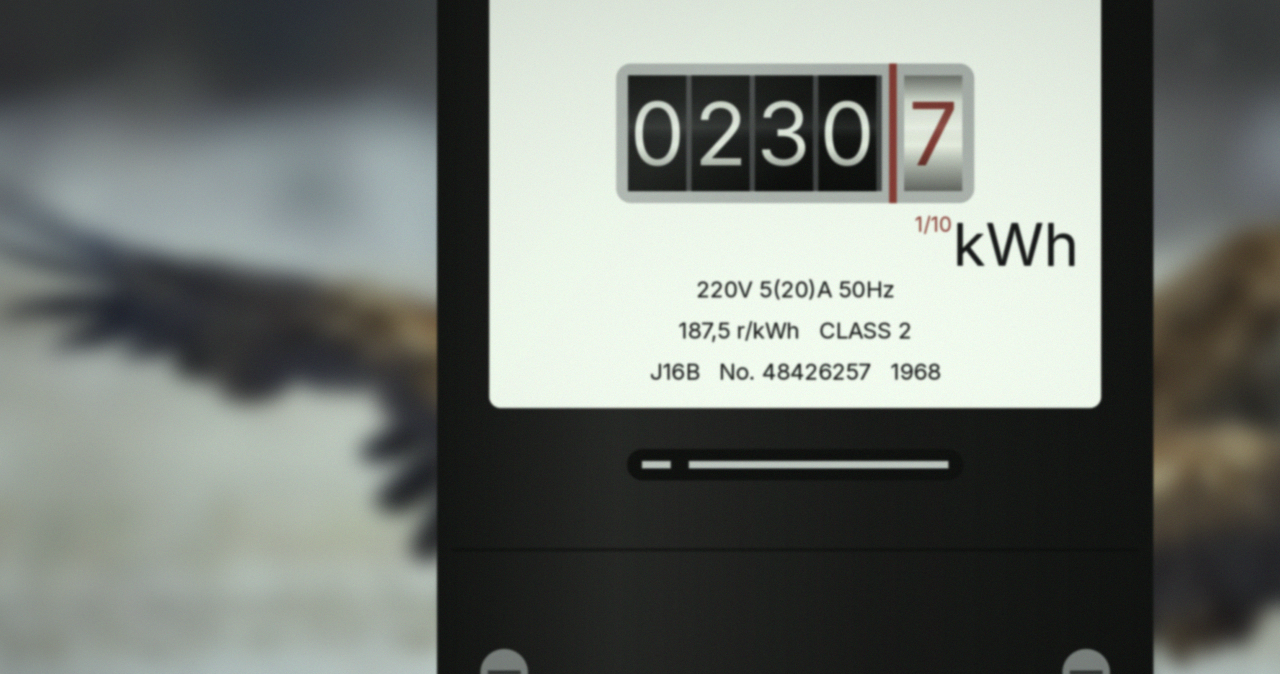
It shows kWh 230.7
